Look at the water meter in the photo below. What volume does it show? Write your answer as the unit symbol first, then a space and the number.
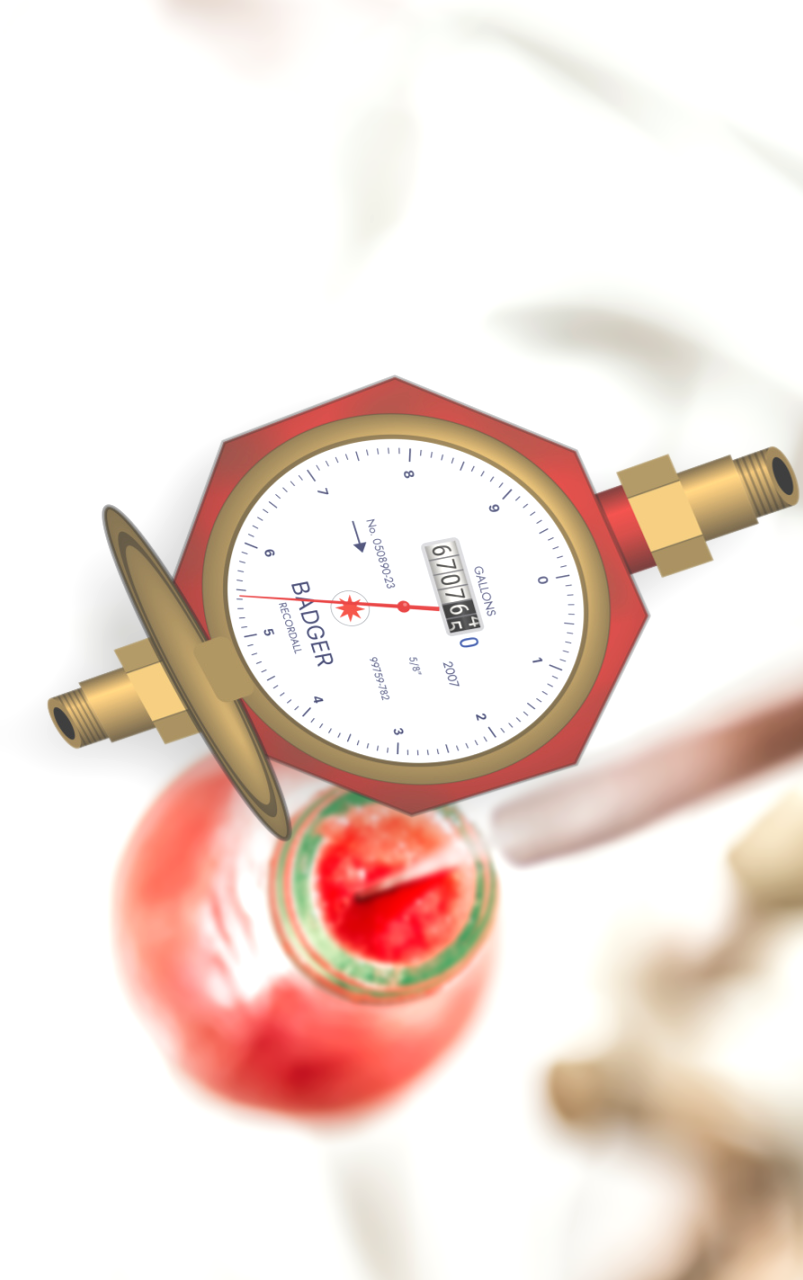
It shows gal 6707645.4
